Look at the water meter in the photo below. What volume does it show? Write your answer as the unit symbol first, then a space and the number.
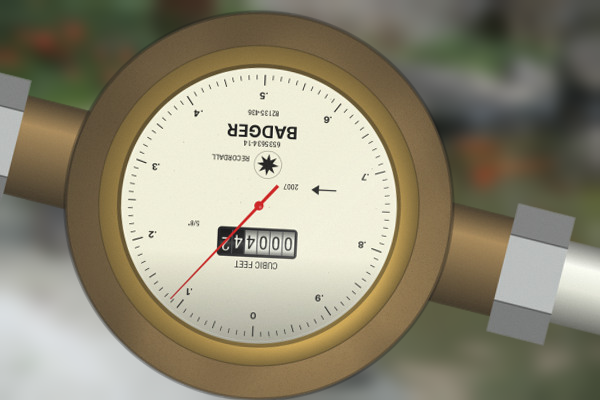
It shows ft³ 442.11
